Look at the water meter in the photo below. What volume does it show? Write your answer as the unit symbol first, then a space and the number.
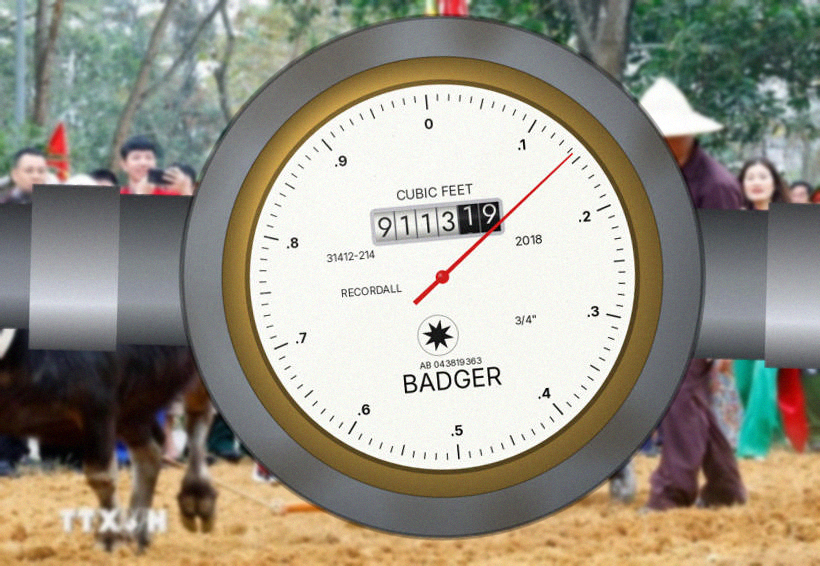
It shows ft³ 911319.14
